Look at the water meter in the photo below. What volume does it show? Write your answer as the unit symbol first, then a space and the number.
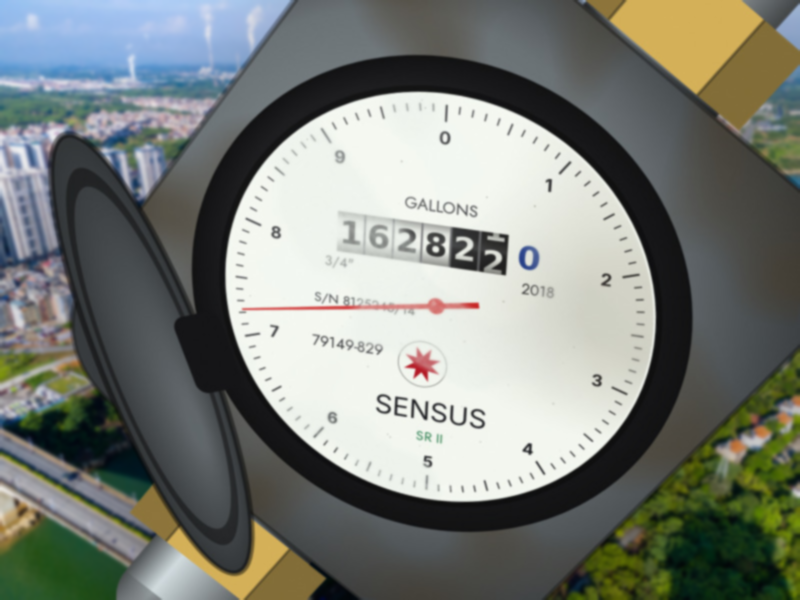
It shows gal 1628217.2
